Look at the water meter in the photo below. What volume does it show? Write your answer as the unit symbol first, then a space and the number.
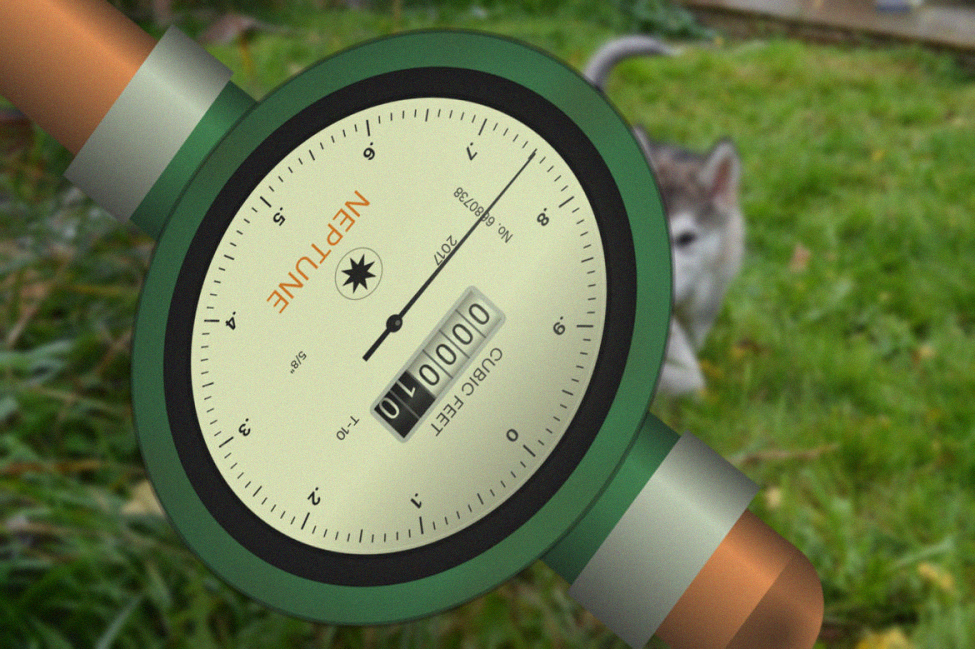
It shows ft³ 9.75
